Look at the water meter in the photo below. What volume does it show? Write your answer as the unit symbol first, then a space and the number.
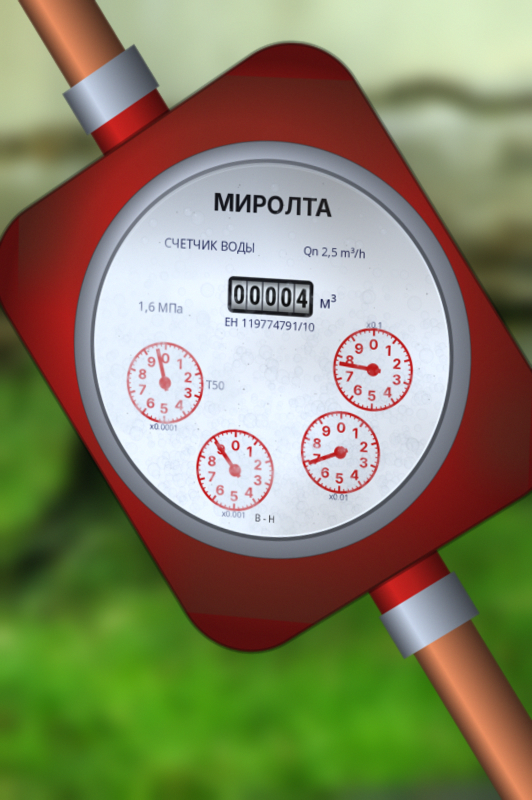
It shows m³ 4.7689
